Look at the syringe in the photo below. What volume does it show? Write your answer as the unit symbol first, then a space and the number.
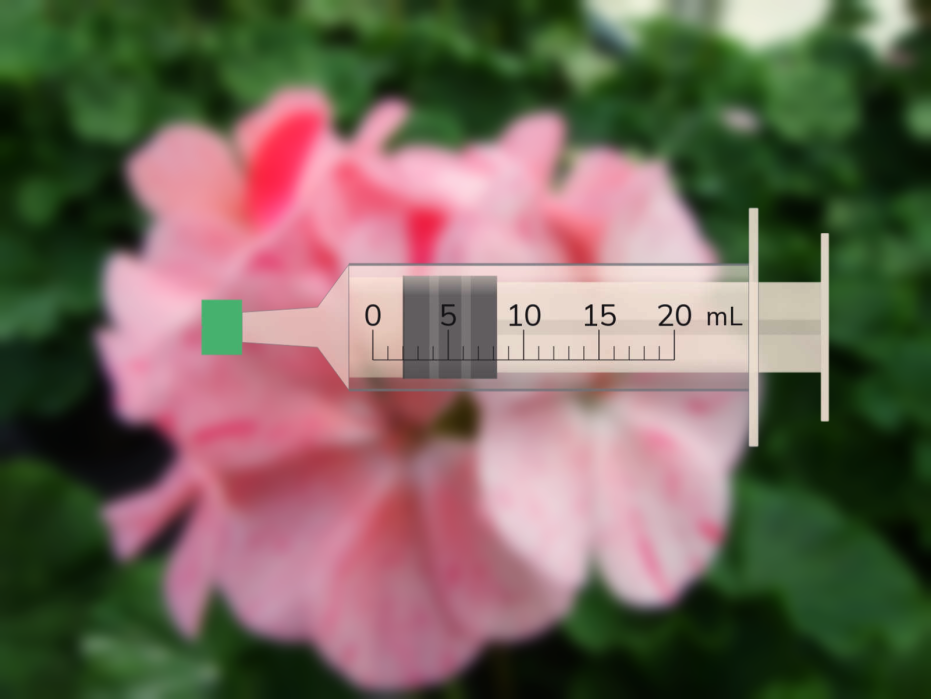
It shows mL 2
